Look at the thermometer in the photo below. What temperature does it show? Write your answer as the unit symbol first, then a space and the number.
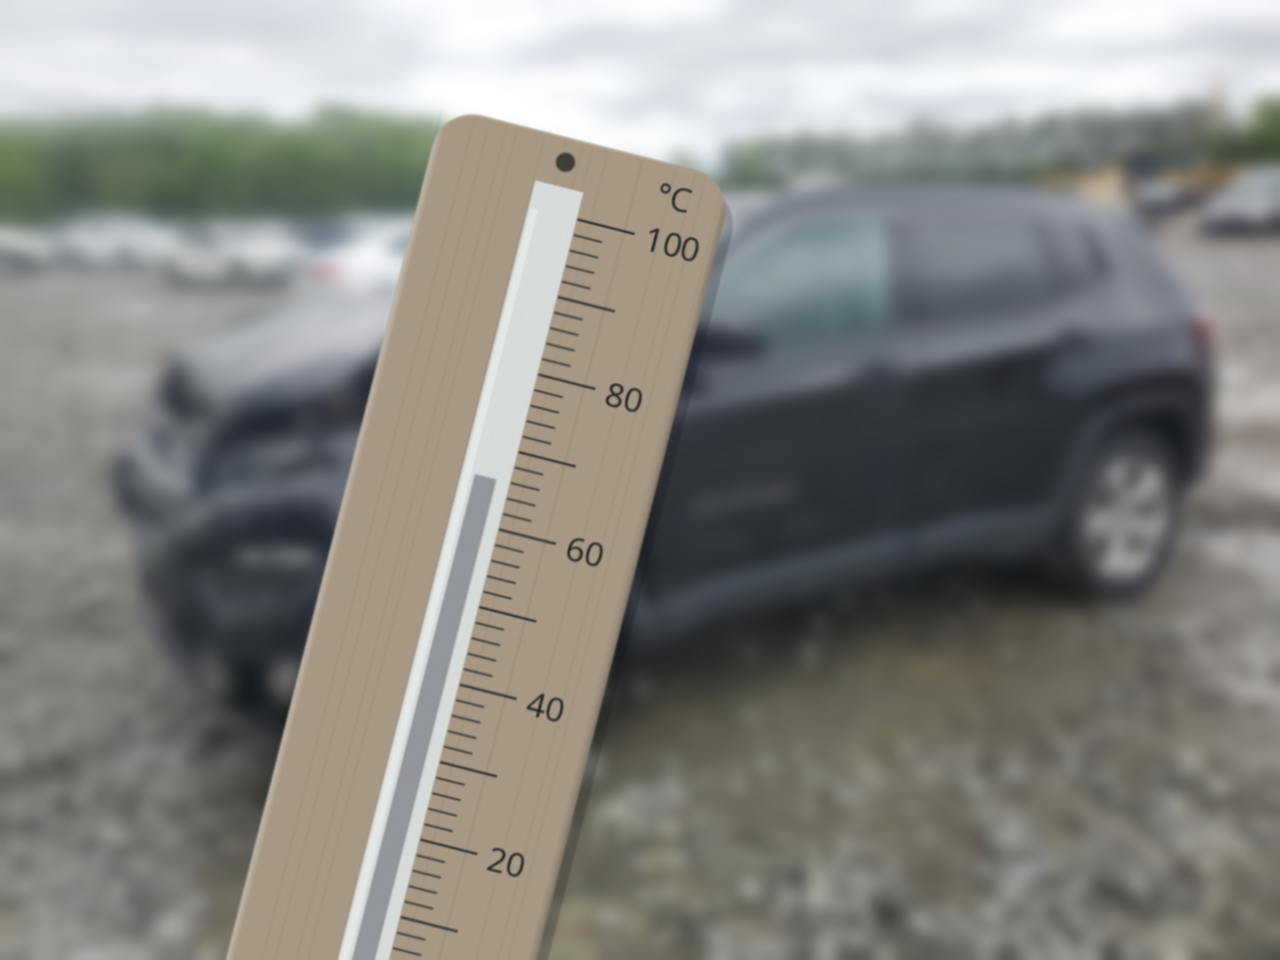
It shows °C 66
